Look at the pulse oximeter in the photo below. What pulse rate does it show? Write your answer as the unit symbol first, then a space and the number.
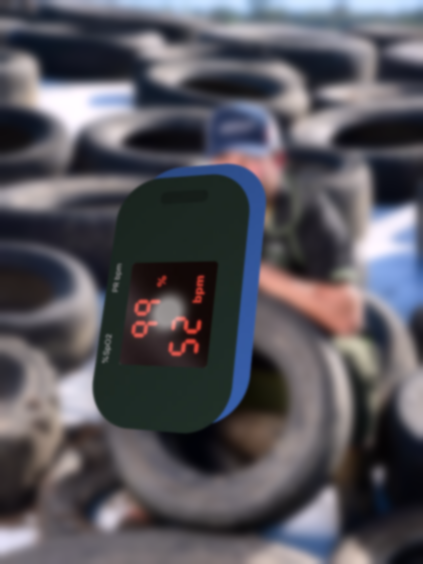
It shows bpm 52
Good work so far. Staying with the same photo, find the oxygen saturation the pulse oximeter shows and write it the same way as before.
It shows % 99
